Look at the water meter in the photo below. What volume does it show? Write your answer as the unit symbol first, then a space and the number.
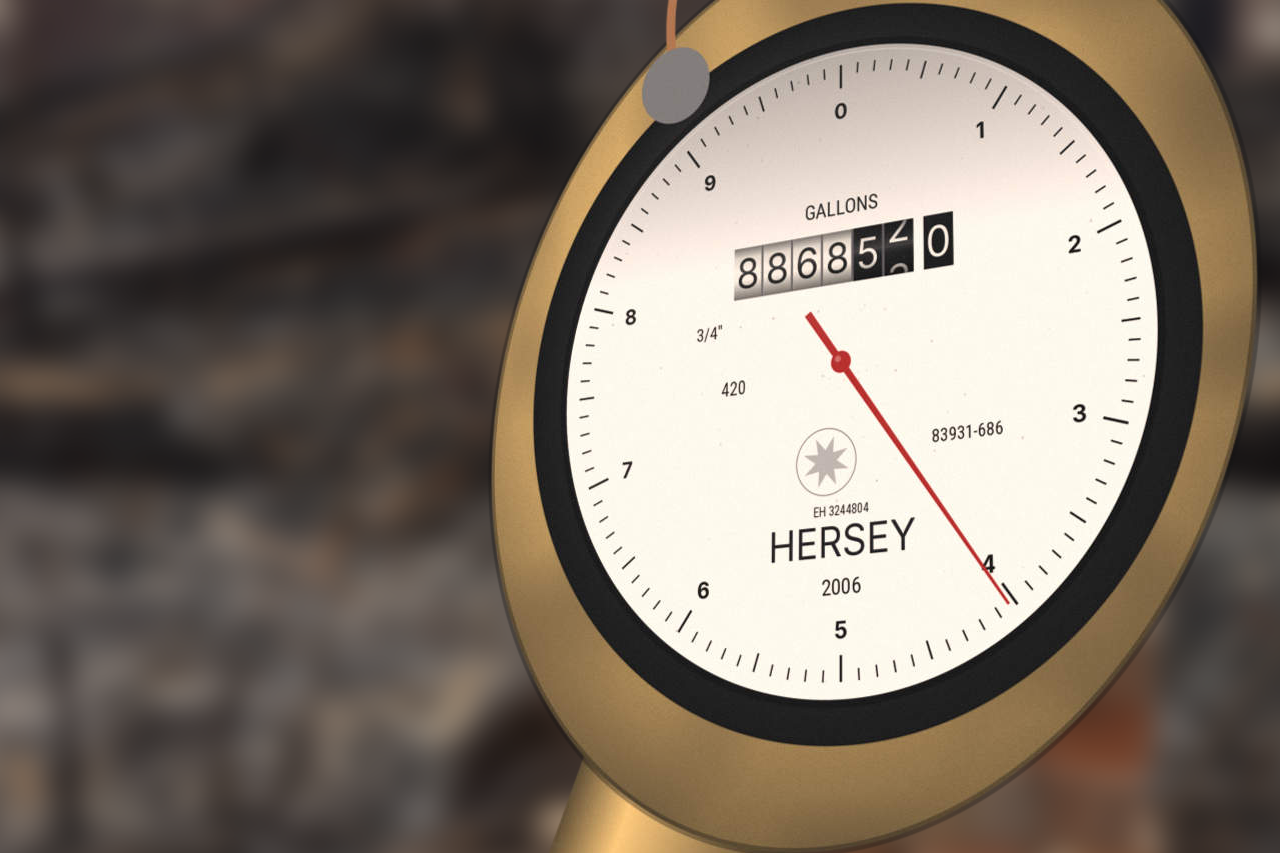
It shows gal 8868524.0
